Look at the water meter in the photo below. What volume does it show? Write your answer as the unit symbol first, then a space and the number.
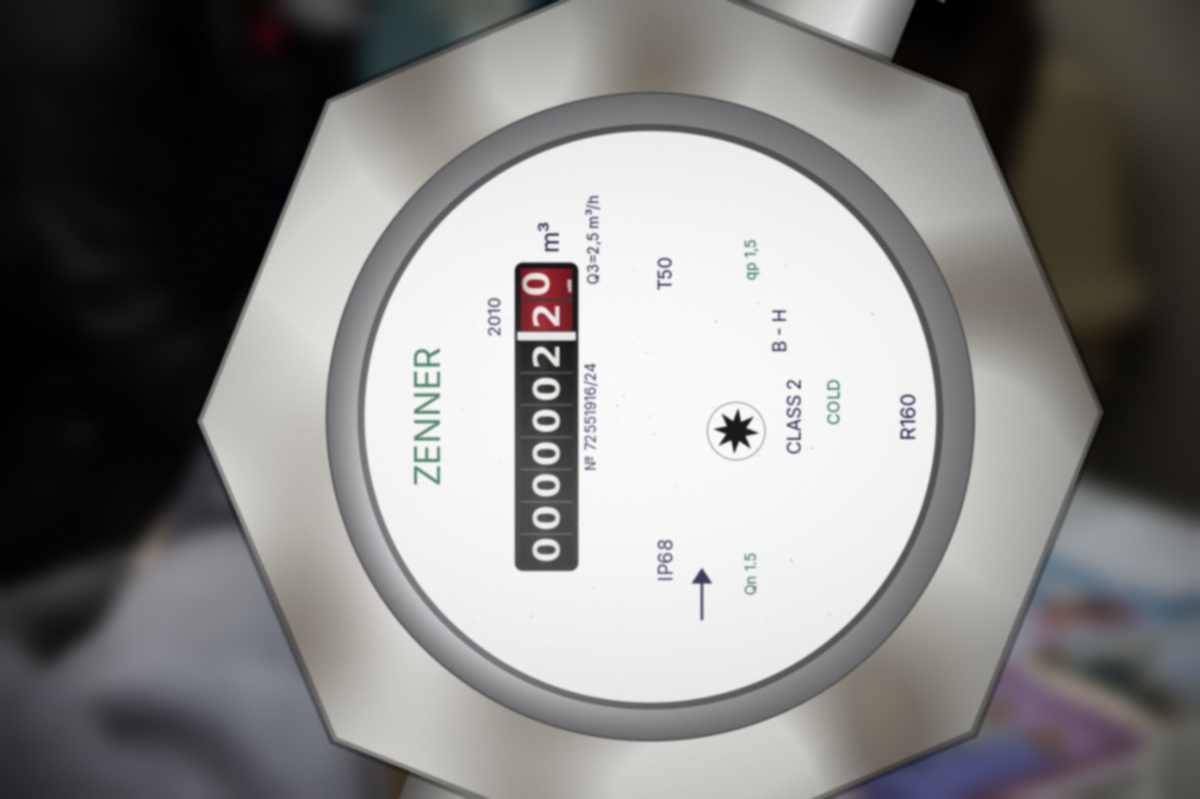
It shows m³ 2.20
